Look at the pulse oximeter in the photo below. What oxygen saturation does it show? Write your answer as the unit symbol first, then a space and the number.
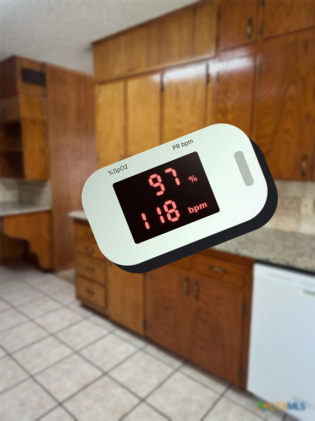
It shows % 97
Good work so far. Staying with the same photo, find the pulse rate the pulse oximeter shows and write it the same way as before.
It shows bpm 118
